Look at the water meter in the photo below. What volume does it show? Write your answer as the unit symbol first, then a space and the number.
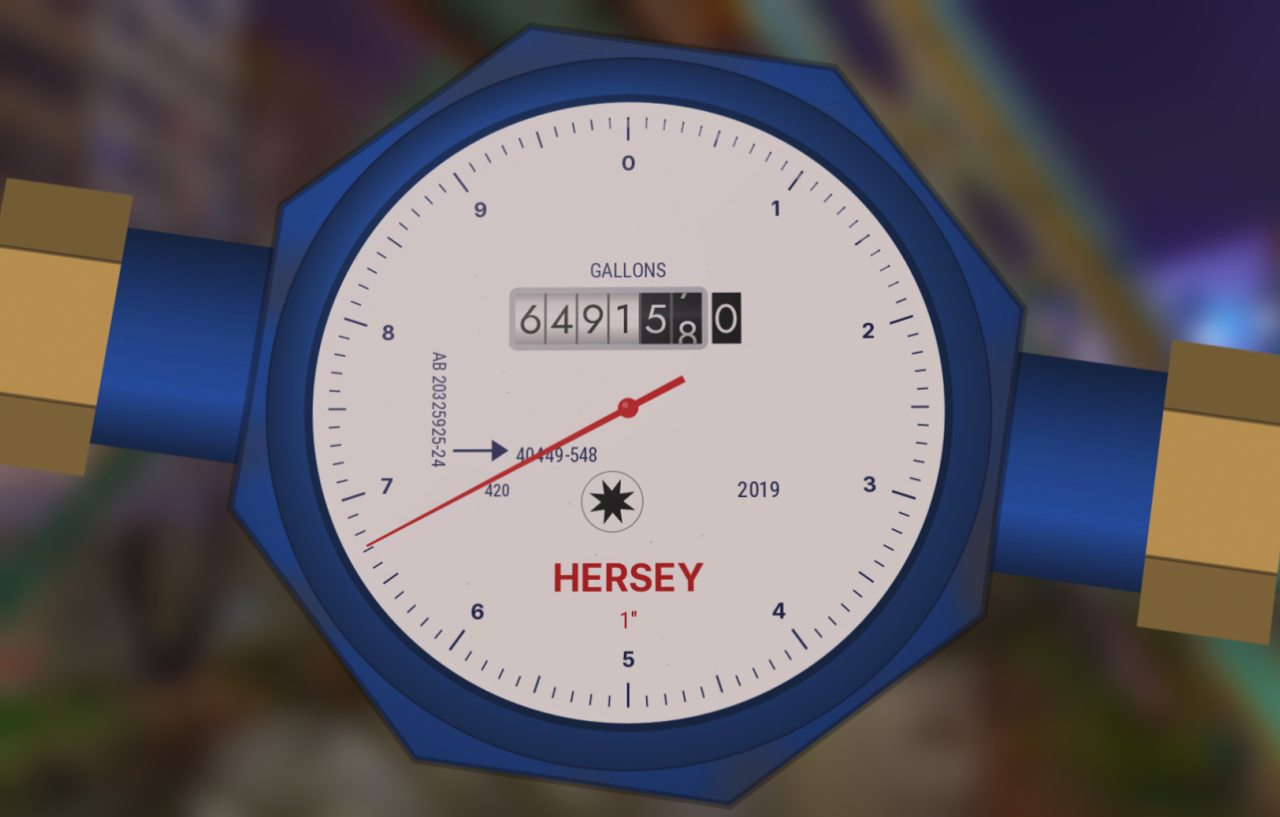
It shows gal 6491576.7
